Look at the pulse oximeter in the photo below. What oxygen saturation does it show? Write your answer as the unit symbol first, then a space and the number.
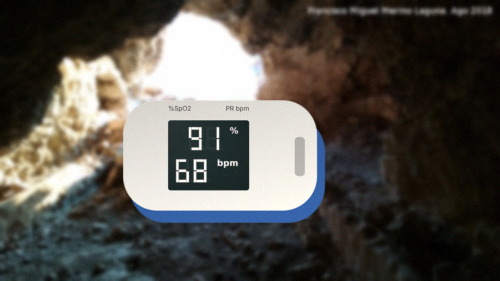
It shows % 91
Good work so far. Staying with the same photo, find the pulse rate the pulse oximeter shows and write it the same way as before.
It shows bpm 68
